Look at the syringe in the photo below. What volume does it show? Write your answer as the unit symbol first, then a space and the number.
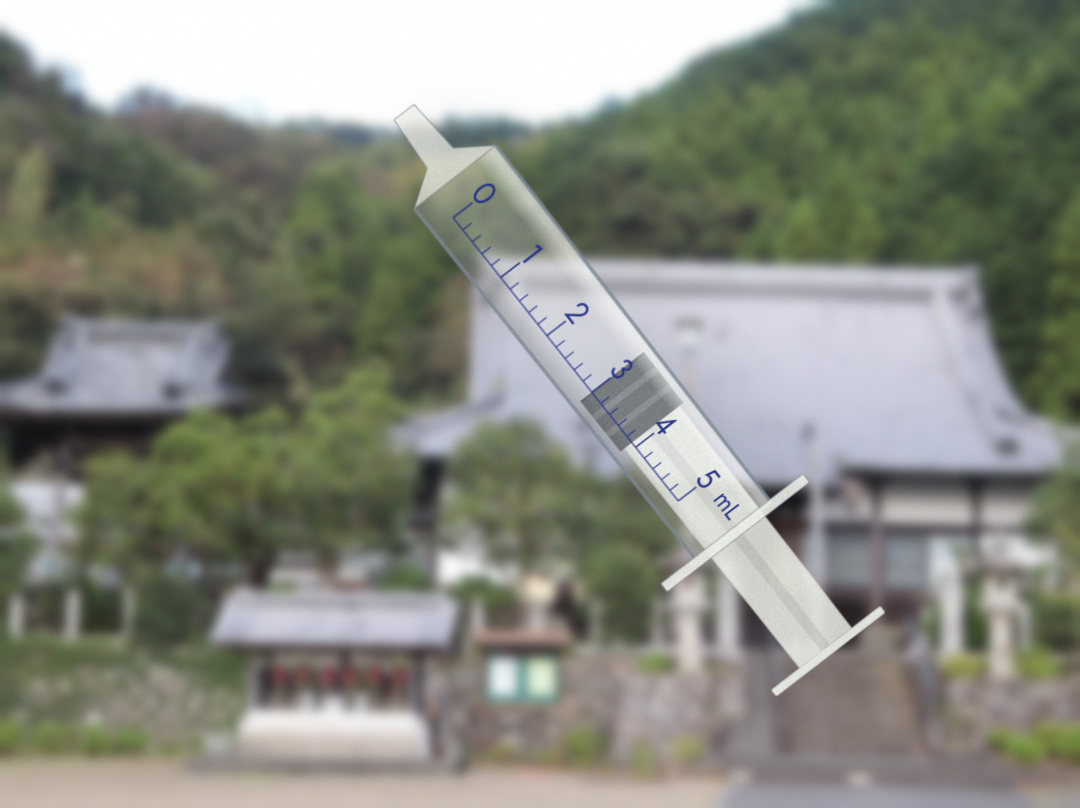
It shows mL 3
